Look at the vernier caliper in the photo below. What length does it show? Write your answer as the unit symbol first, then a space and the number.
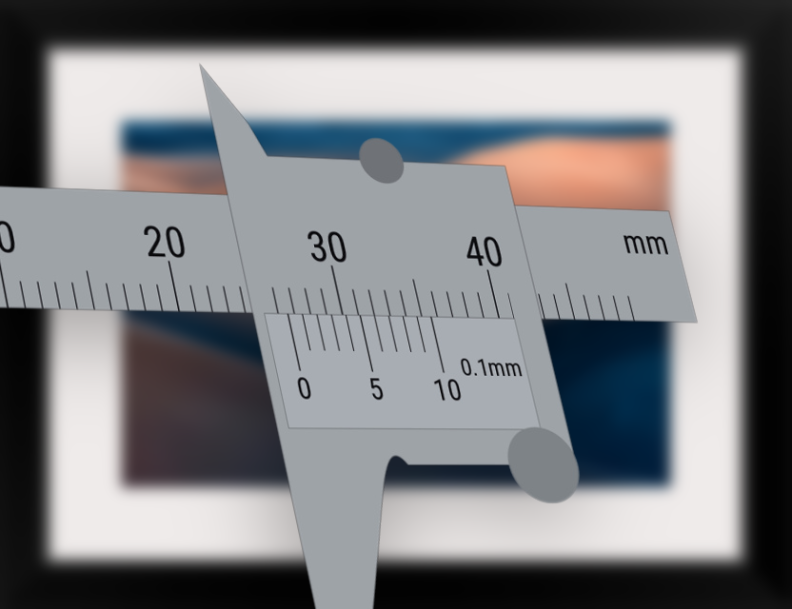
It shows mm 26.6
